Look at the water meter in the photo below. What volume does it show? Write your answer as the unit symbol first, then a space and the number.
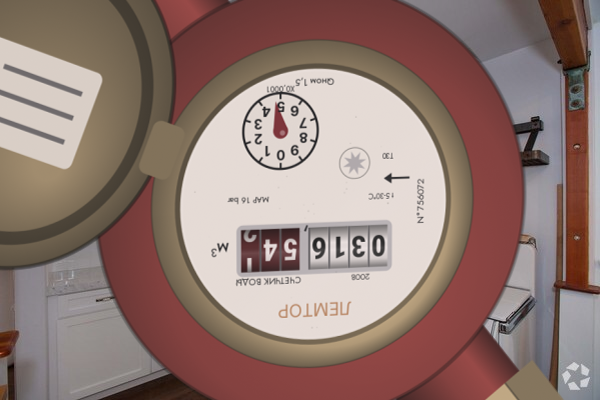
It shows m³ 316.5414
